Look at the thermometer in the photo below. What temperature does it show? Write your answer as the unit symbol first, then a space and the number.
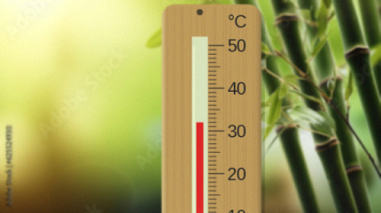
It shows °C 32
